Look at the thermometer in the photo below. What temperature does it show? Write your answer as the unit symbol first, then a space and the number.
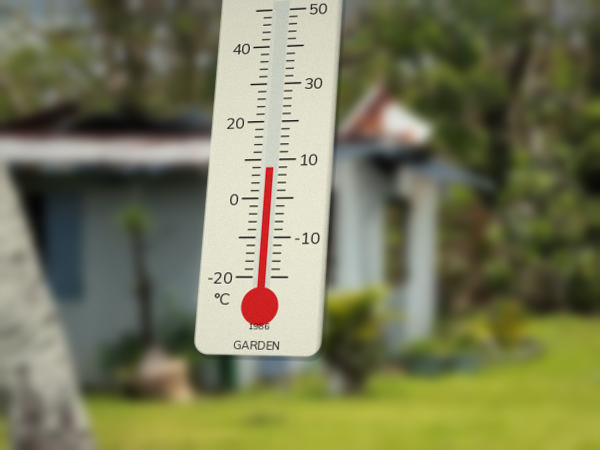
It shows °C 8
